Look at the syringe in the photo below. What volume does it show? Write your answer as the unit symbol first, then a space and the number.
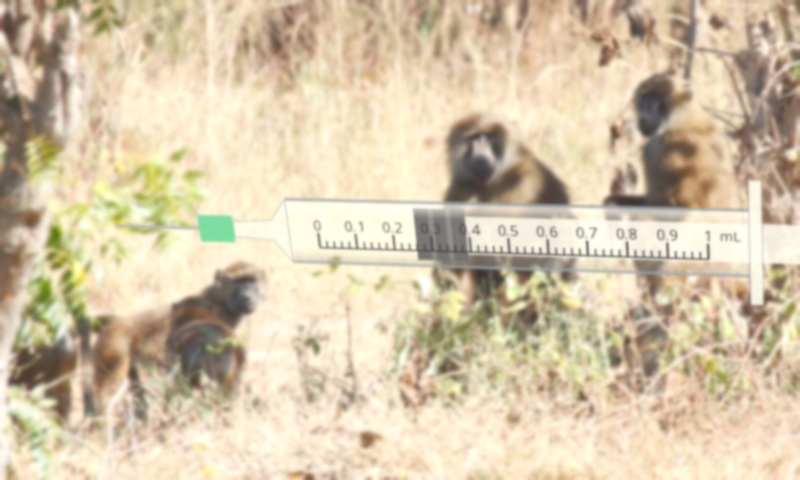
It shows mL 0.26
